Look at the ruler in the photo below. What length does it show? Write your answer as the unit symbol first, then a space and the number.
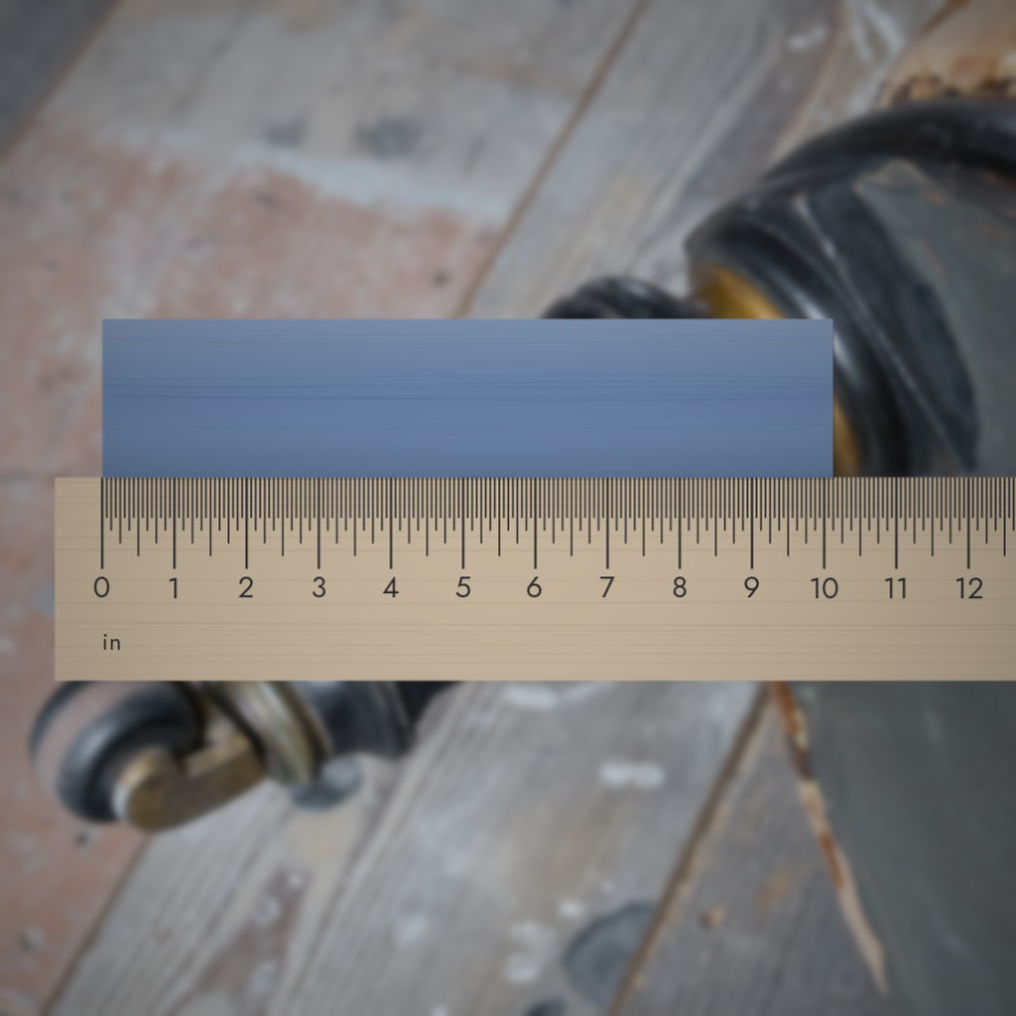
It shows in 10.125
